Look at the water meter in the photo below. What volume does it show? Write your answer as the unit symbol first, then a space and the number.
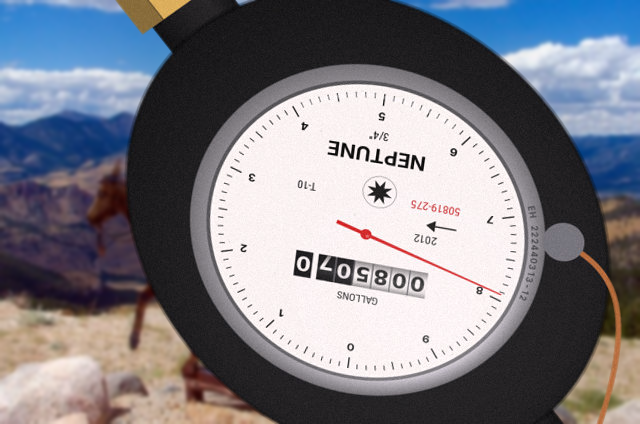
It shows gal 85067.9
